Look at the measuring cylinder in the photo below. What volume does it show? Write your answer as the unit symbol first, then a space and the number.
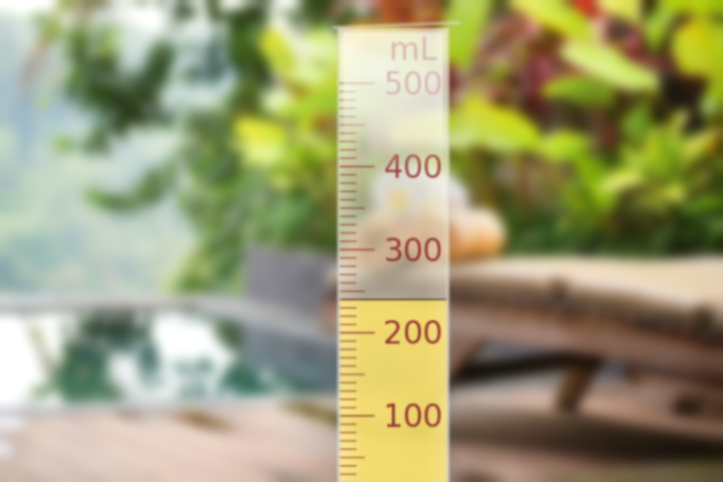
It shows mL 240
